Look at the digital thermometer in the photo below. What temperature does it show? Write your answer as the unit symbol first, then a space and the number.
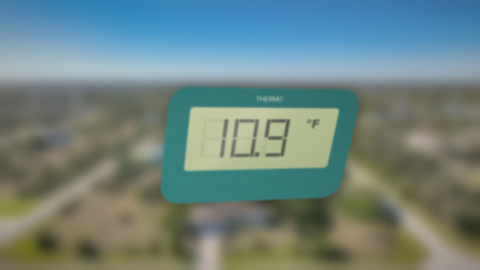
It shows °F 10.9
